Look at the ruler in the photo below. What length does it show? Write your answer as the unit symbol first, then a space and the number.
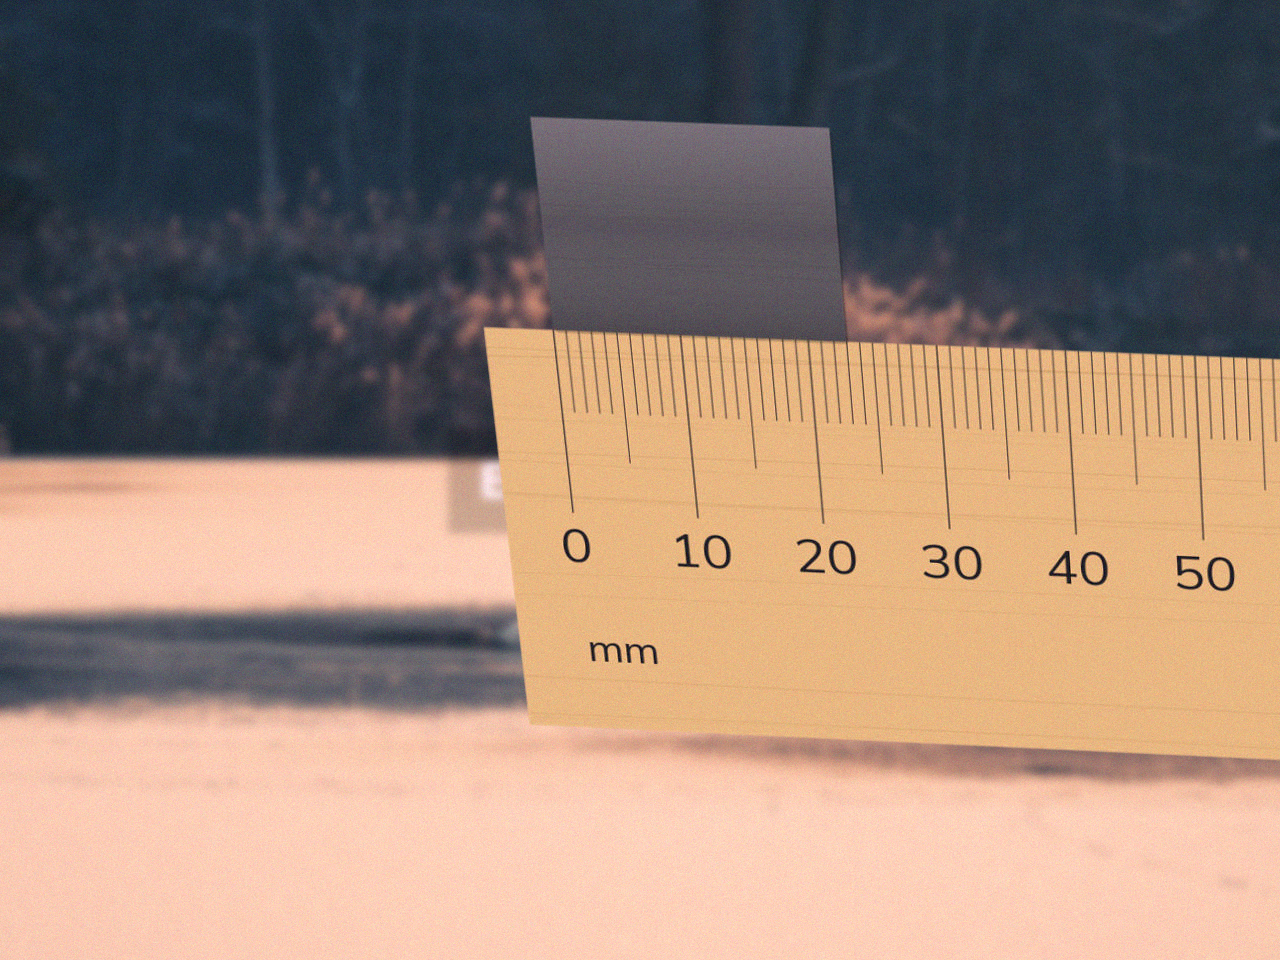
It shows mm 23
